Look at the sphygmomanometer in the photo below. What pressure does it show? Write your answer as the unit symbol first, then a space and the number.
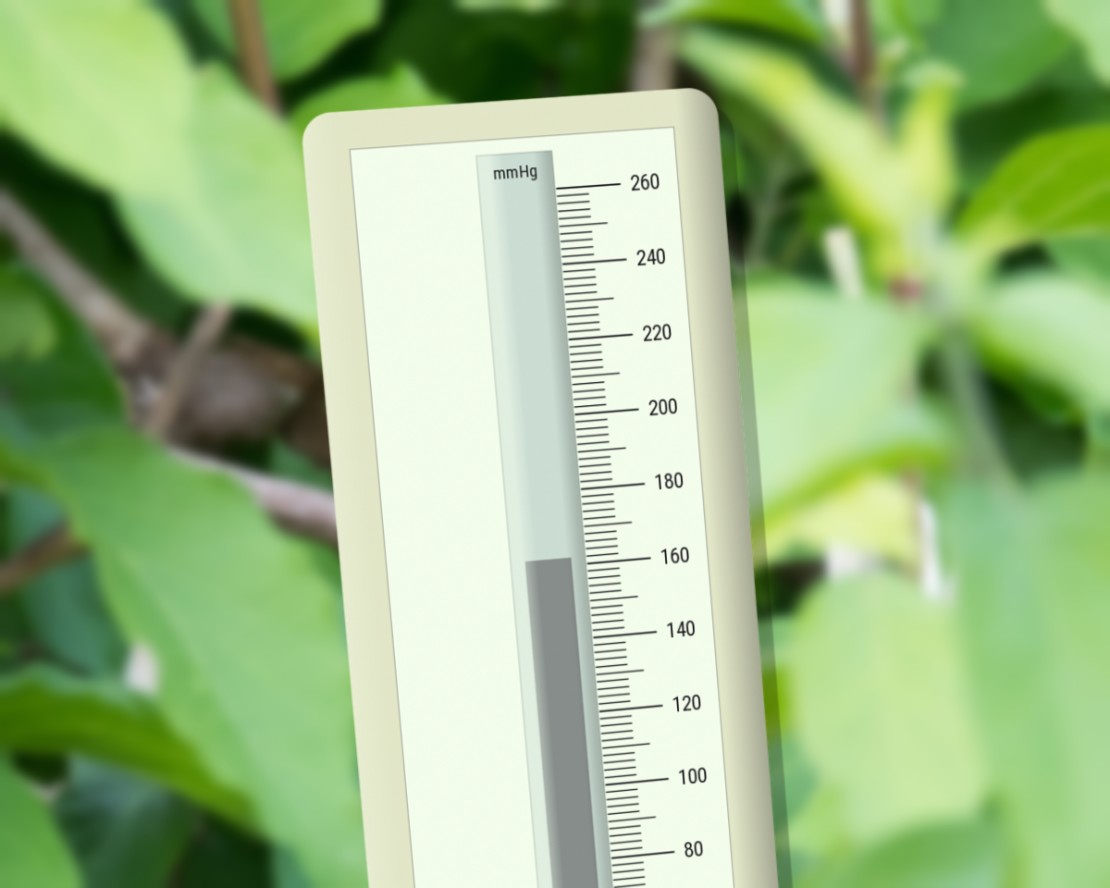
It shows mmHg 162
